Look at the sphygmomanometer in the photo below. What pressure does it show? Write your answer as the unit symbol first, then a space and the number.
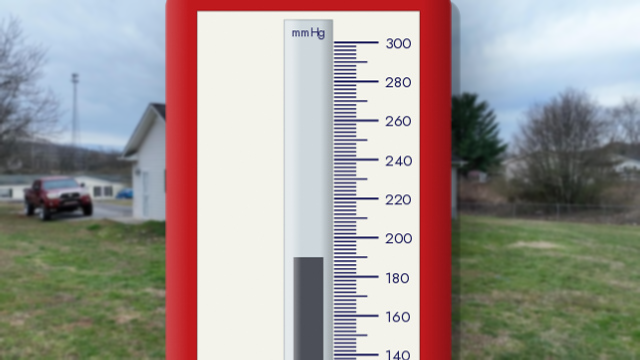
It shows mmHg 190
